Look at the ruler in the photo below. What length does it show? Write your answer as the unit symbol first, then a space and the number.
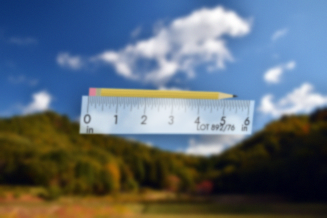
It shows in 5.5
